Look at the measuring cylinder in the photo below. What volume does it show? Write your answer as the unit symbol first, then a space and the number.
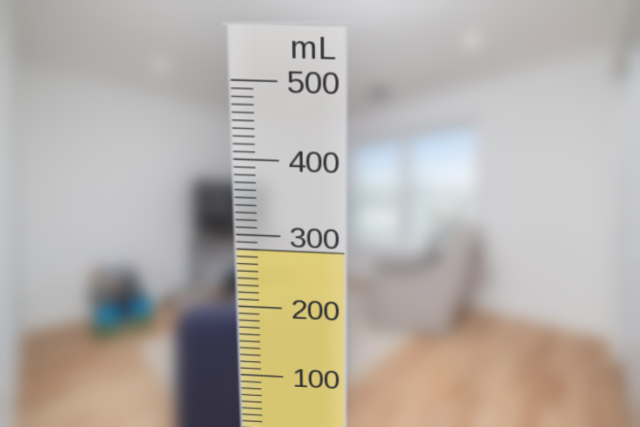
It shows mL 280
